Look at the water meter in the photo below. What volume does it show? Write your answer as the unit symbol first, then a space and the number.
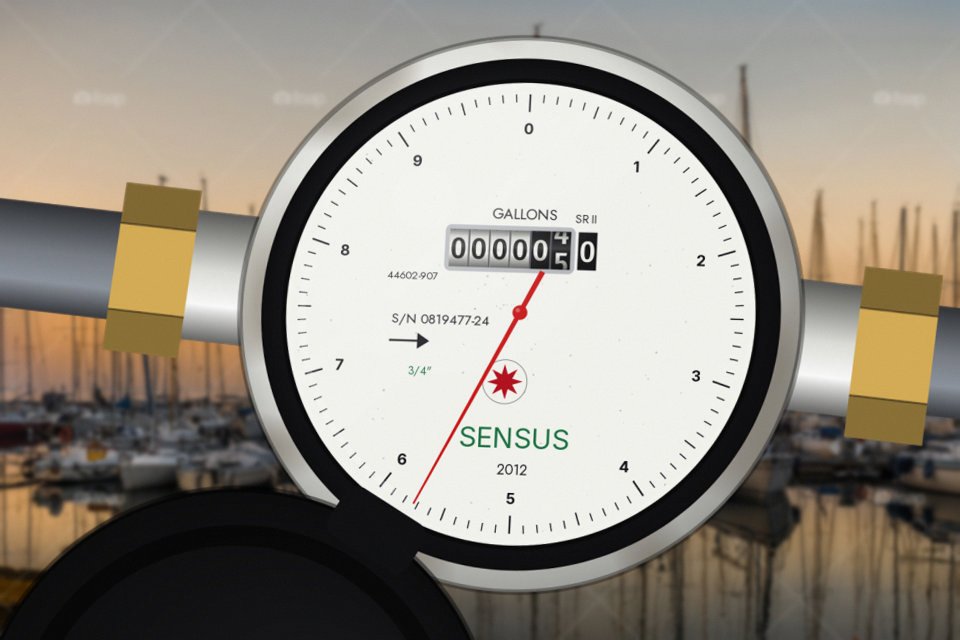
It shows gal 45.7
